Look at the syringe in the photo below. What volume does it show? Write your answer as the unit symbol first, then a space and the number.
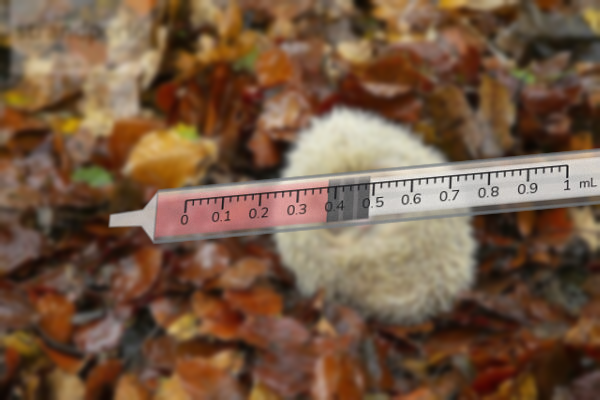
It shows mL 0.38
